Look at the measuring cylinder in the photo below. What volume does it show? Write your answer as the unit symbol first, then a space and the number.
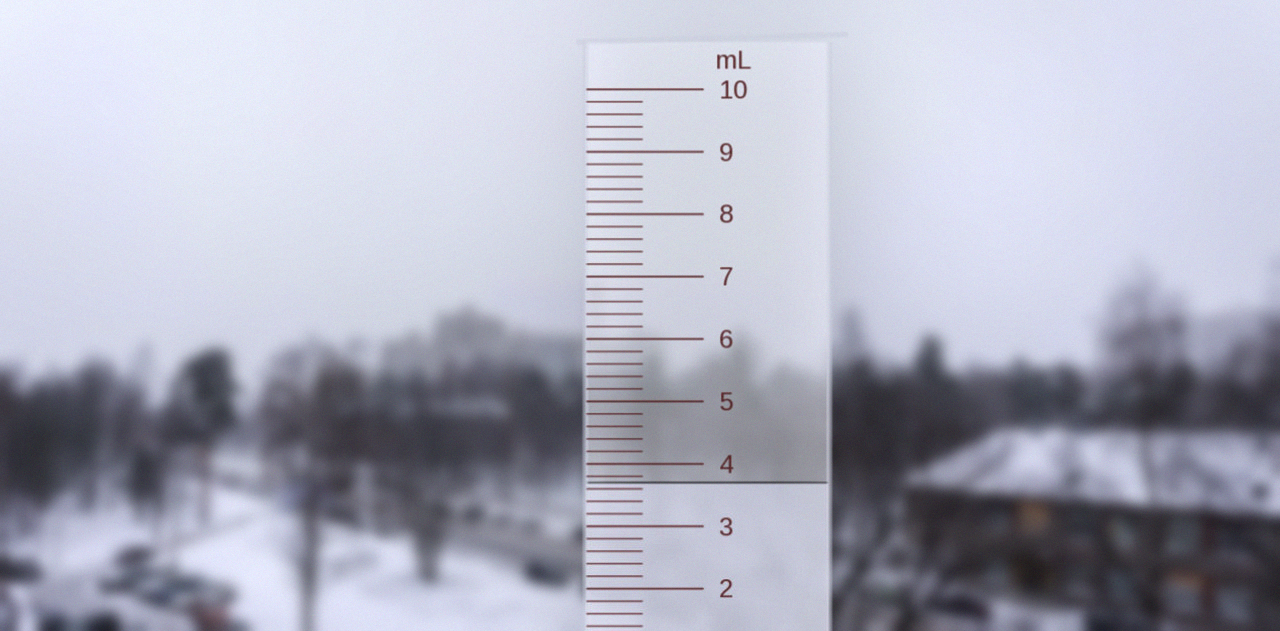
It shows mL 3.7
